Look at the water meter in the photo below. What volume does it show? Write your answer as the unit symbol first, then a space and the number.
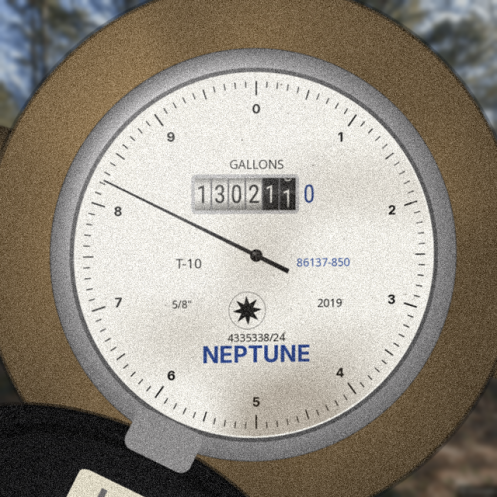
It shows gal 1302108.2
